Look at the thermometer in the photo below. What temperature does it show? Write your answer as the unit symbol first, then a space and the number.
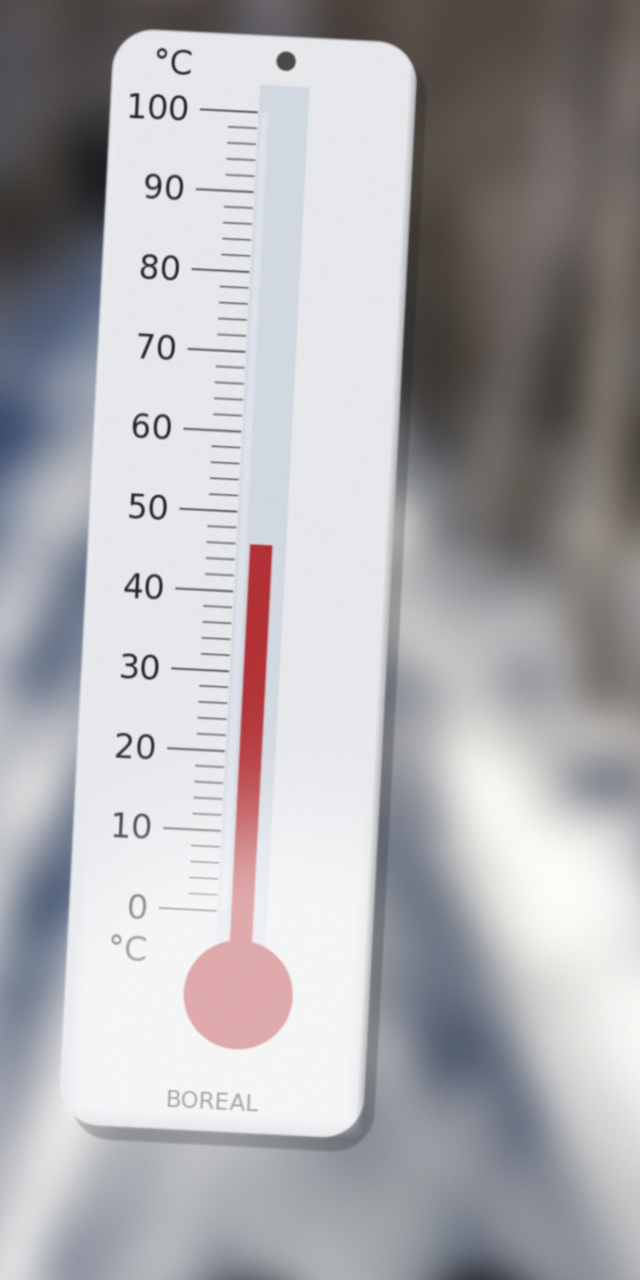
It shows °C 46
